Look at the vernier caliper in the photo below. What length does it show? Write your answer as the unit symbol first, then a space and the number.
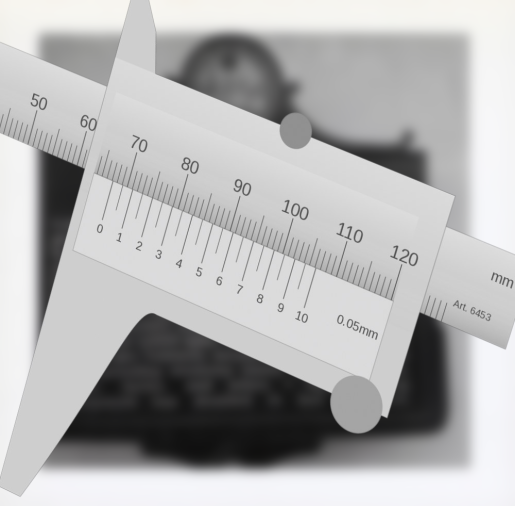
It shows mm 67.2
